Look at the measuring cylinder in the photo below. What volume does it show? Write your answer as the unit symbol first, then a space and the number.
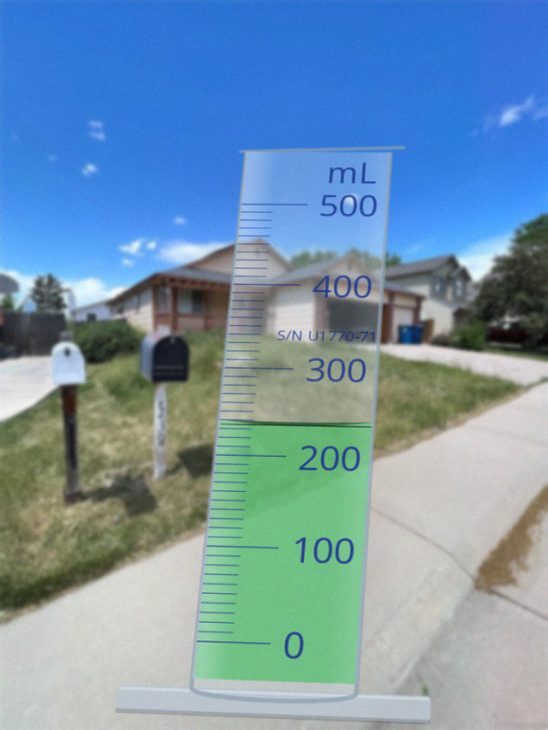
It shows mL 235
